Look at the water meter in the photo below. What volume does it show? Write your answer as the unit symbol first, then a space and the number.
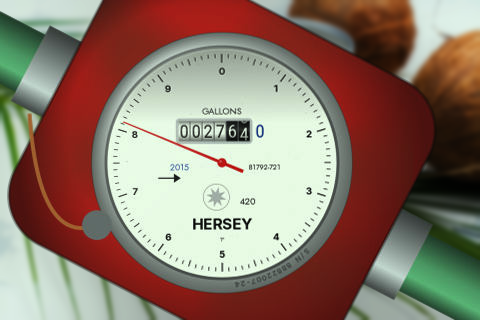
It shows gal 27638.1
